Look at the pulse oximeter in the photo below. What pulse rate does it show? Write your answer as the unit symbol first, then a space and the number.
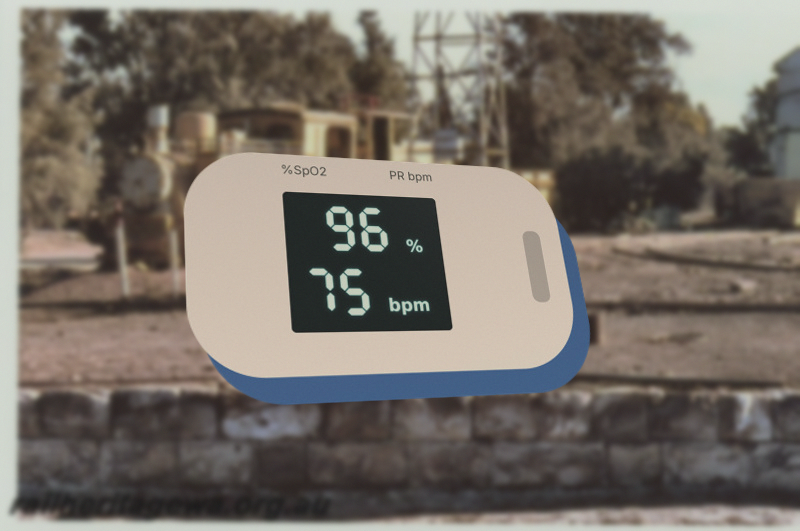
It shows bpm 75
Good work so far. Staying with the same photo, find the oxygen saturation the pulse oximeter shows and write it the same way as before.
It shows % 96
